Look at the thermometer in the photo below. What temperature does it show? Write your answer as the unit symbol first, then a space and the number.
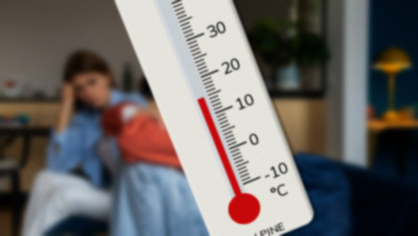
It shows °C 15
